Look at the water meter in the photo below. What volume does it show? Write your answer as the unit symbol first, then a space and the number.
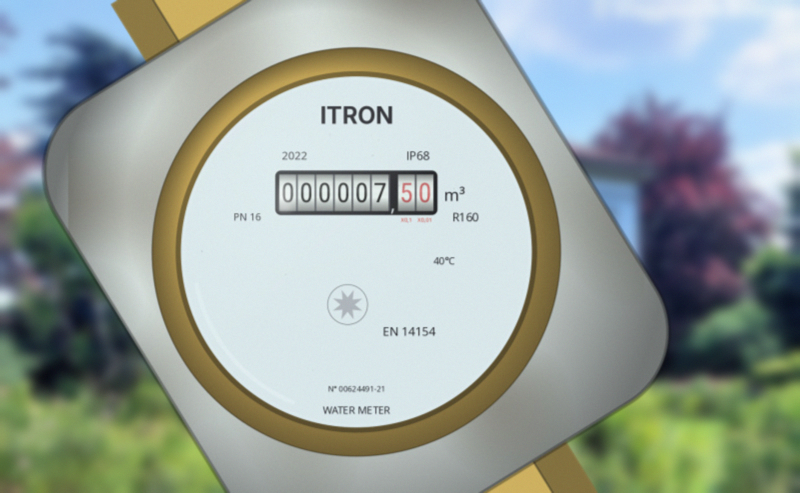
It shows m³ 7.50
